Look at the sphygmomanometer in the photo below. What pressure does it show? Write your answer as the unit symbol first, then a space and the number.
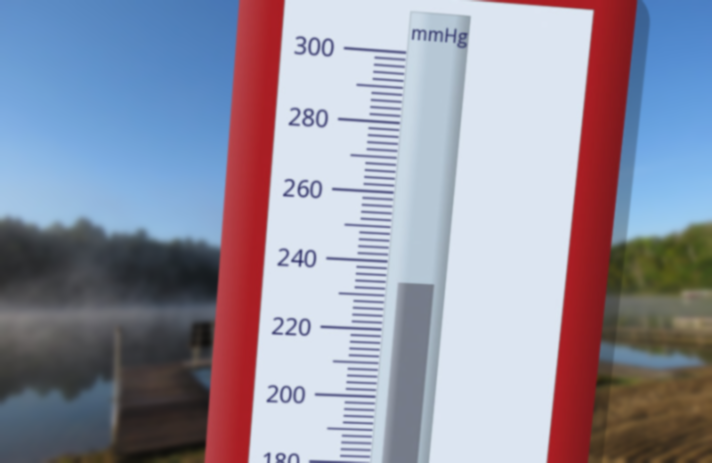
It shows mmHg 234
